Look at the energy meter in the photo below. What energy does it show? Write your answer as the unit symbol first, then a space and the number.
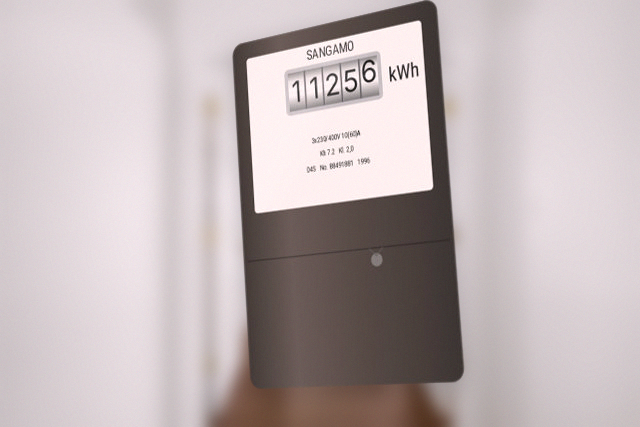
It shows kWh 11256
